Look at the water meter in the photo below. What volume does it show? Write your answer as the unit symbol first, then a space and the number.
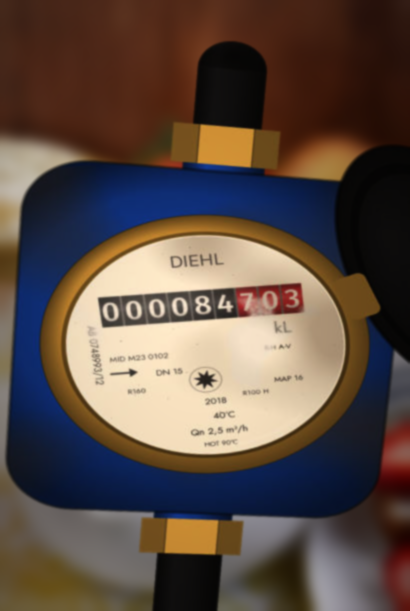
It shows kL 84.703
